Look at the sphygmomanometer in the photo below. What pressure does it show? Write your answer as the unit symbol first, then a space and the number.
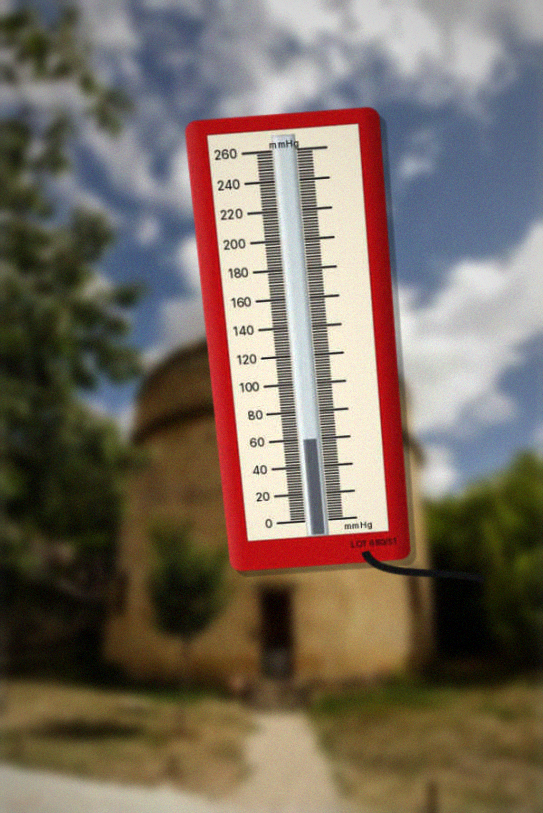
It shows mmHg 60
